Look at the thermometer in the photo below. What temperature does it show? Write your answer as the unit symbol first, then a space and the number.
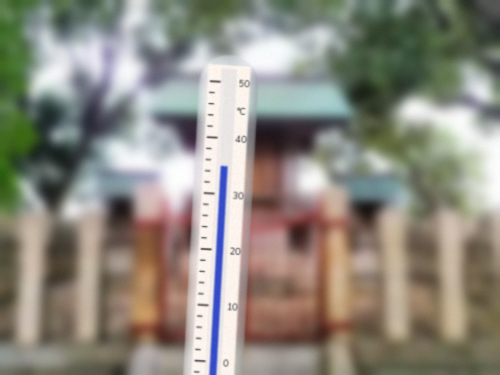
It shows °C 35
